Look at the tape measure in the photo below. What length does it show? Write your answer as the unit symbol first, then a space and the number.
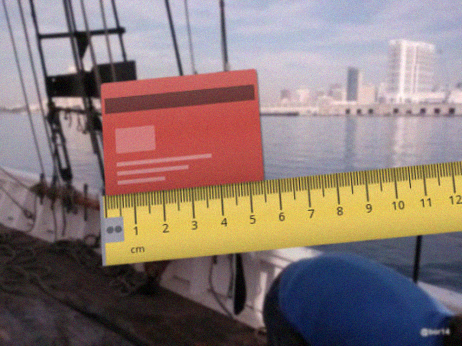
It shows cm 5.5
